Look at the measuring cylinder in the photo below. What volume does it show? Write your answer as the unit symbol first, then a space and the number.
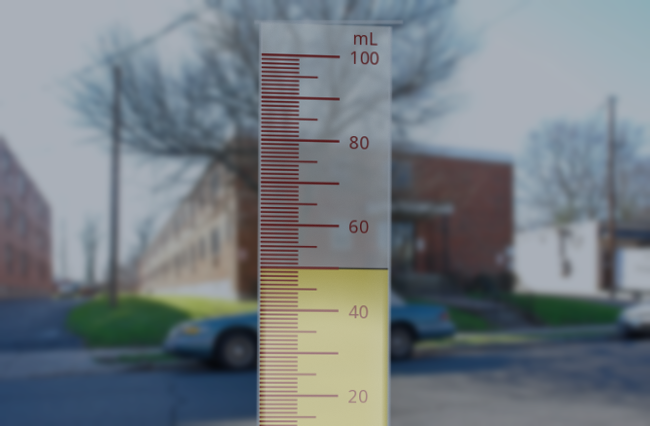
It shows mL 50
